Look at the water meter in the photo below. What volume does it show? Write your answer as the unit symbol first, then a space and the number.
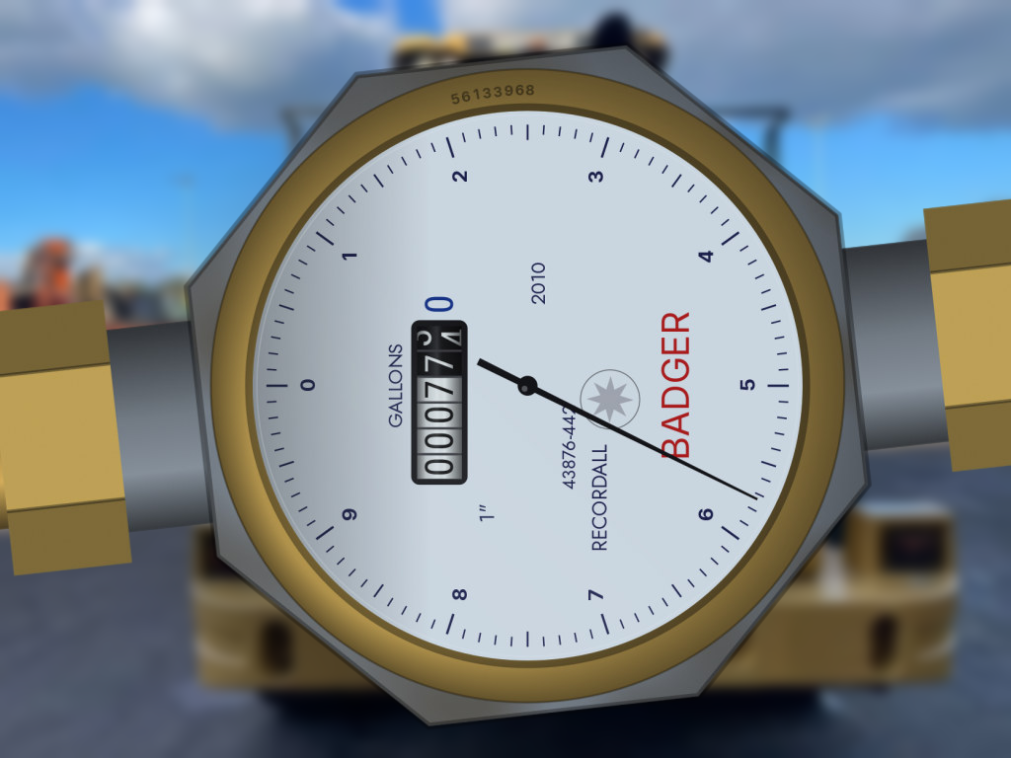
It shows gal 7735.7
